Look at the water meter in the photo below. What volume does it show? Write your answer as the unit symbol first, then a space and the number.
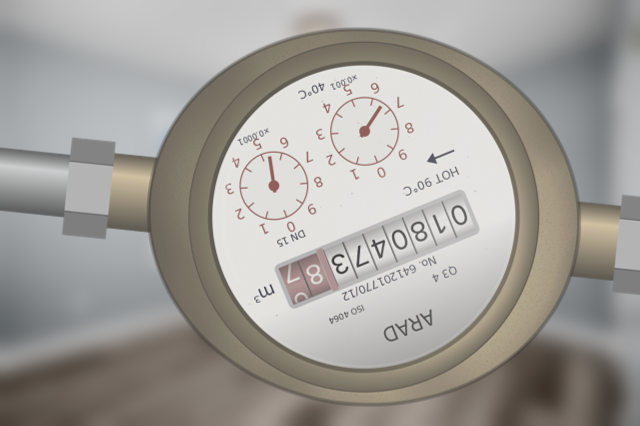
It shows m³ 180473.8665
